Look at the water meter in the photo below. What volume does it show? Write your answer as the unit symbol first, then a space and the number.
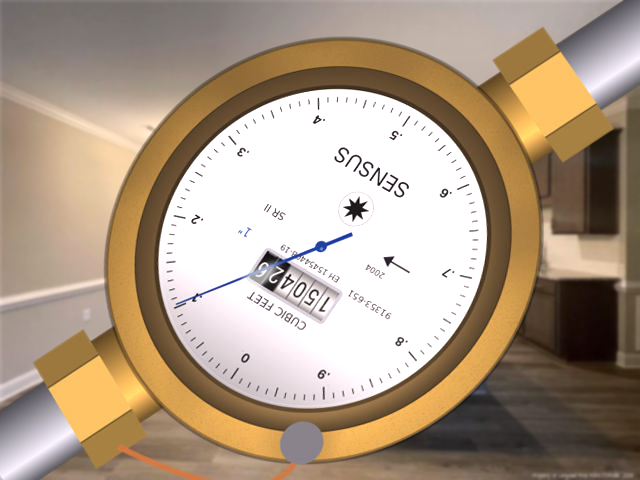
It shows ft³ 150426.10
